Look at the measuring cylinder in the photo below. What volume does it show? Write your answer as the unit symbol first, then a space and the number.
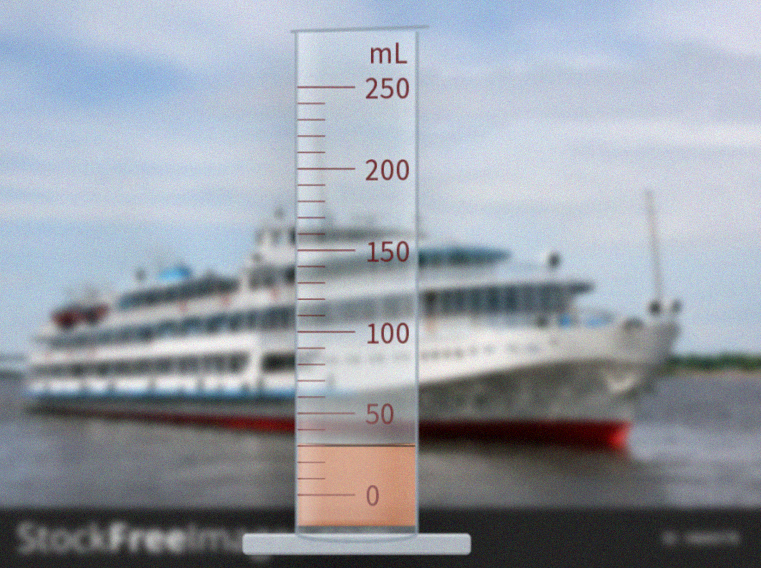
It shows mL 30
